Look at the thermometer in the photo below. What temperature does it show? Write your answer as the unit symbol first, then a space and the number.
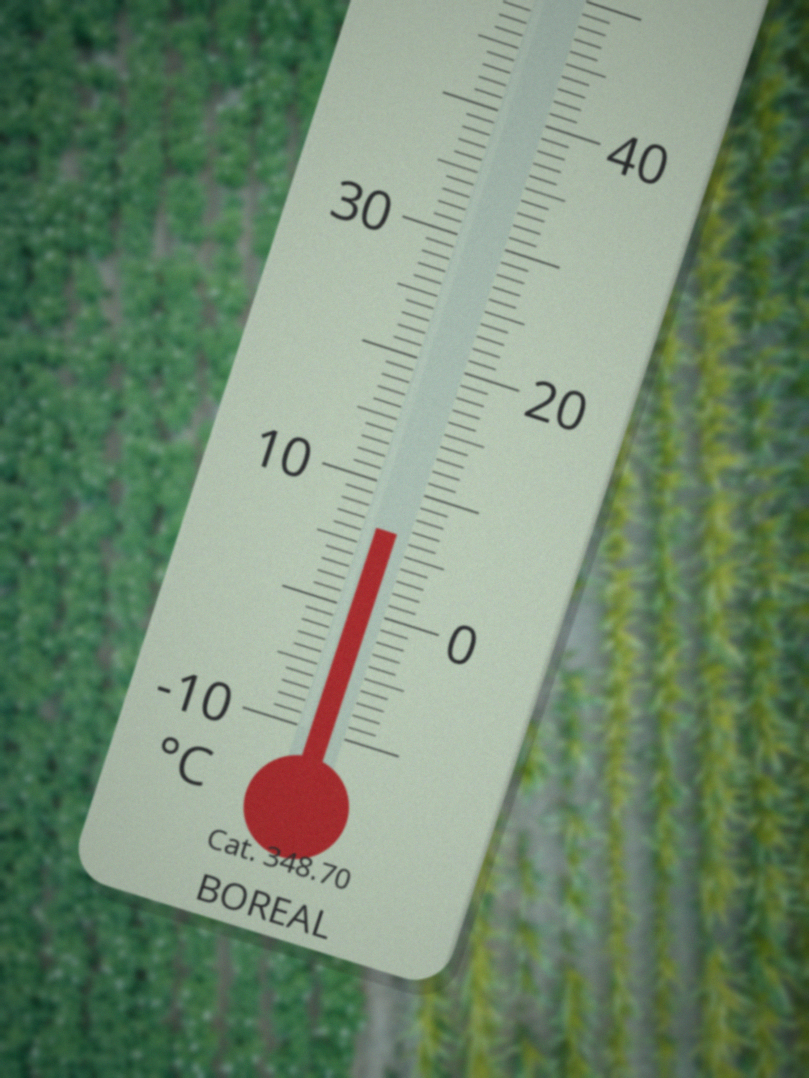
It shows °C 6.5
